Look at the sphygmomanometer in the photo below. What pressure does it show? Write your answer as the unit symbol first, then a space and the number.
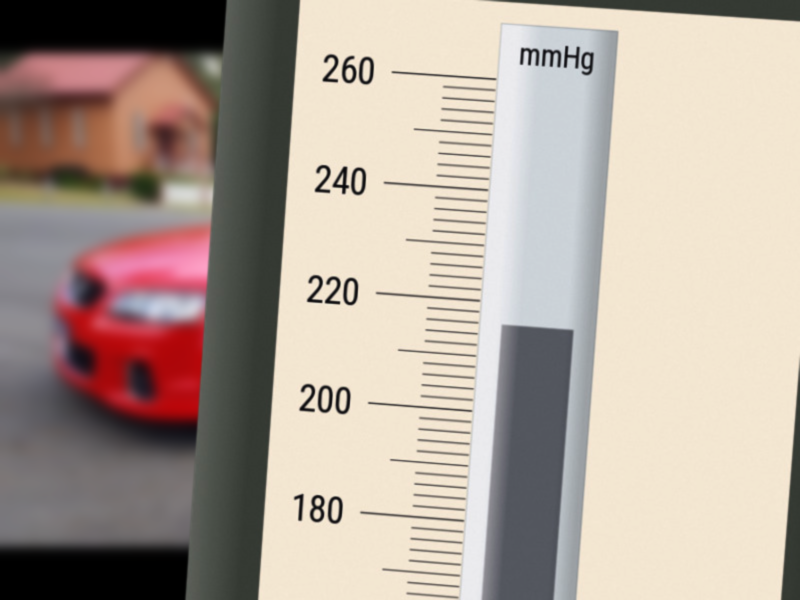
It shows mmHg 216
